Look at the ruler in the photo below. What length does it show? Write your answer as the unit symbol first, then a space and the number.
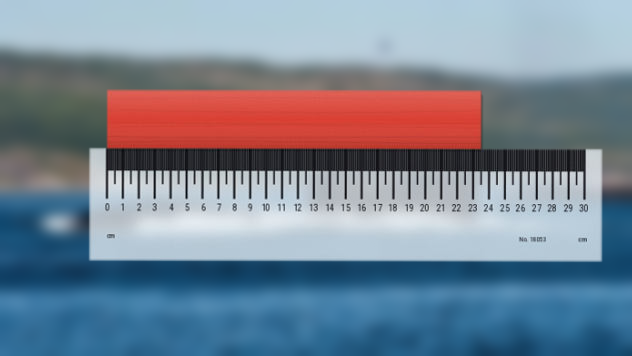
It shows cm 23.5
